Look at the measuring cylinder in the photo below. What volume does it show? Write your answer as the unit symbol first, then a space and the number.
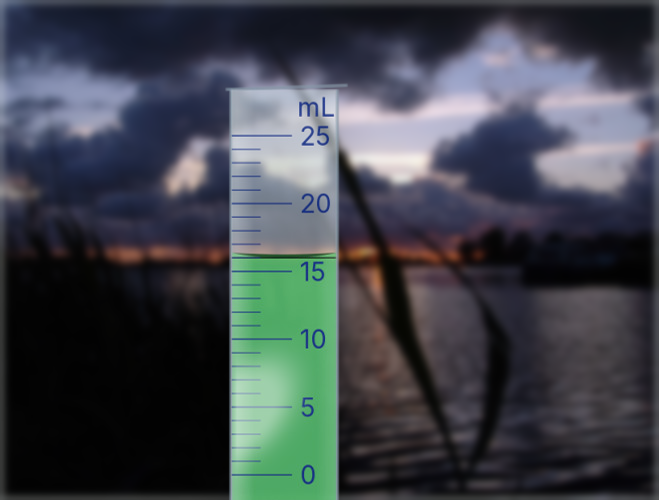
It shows mL 16
